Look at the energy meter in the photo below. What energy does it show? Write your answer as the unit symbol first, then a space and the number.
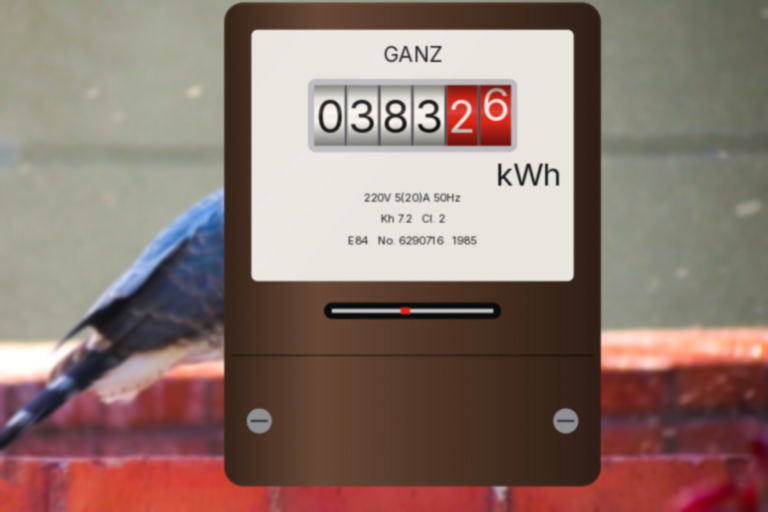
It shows kWh 383.26
